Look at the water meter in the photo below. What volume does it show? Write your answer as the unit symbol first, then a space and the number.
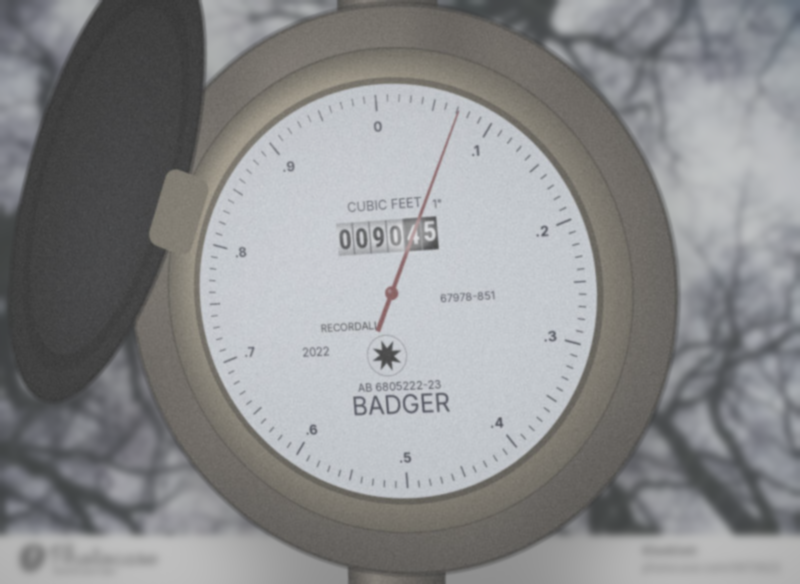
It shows ft³ 9045.07
